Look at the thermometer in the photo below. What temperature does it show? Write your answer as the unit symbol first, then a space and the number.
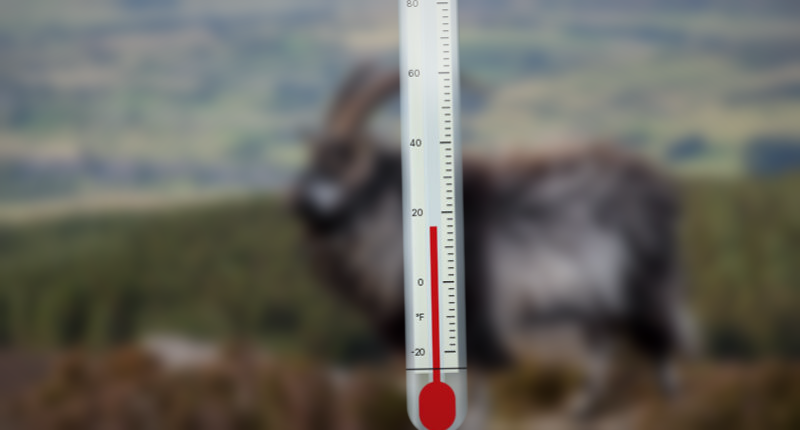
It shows °F 16
